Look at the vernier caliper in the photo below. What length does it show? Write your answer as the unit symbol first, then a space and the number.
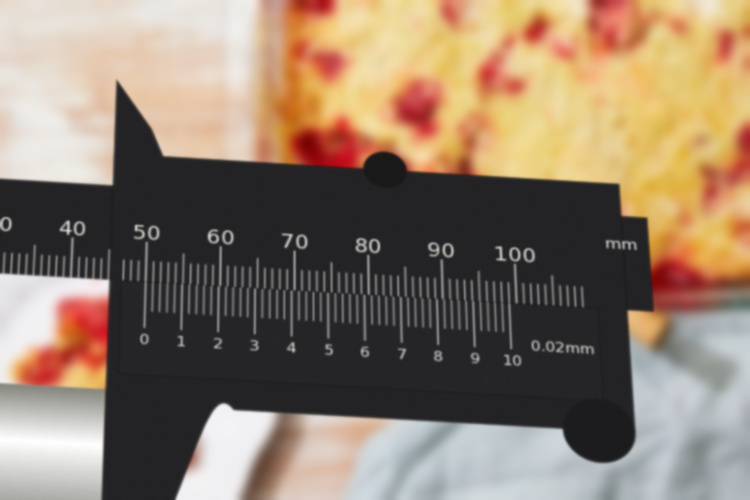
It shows mm 50.0
